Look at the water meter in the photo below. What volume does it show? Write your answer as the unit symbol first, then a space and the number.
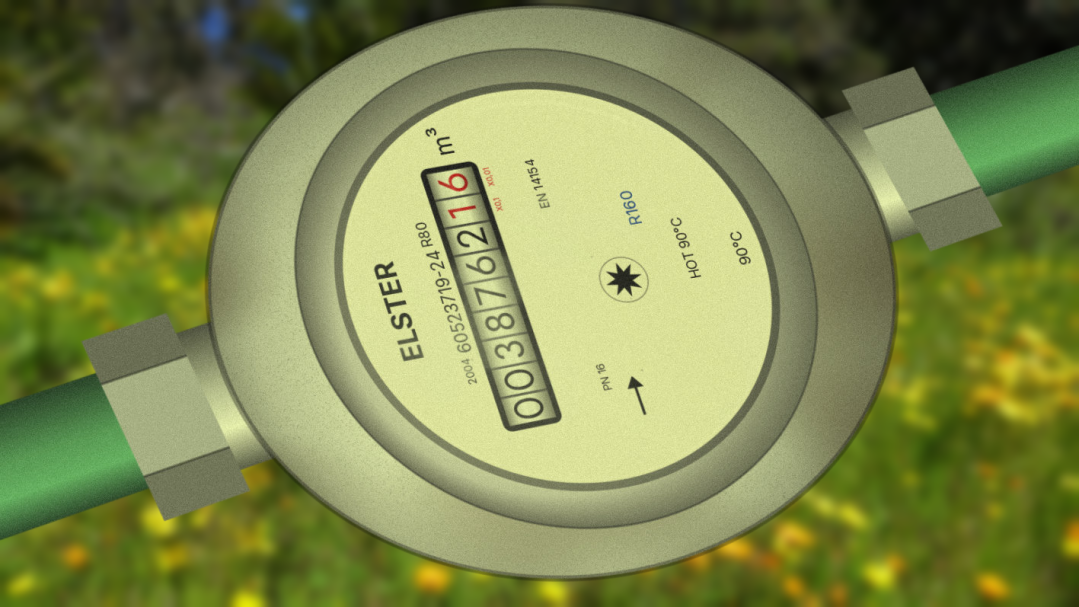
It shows m³ 38762.16
